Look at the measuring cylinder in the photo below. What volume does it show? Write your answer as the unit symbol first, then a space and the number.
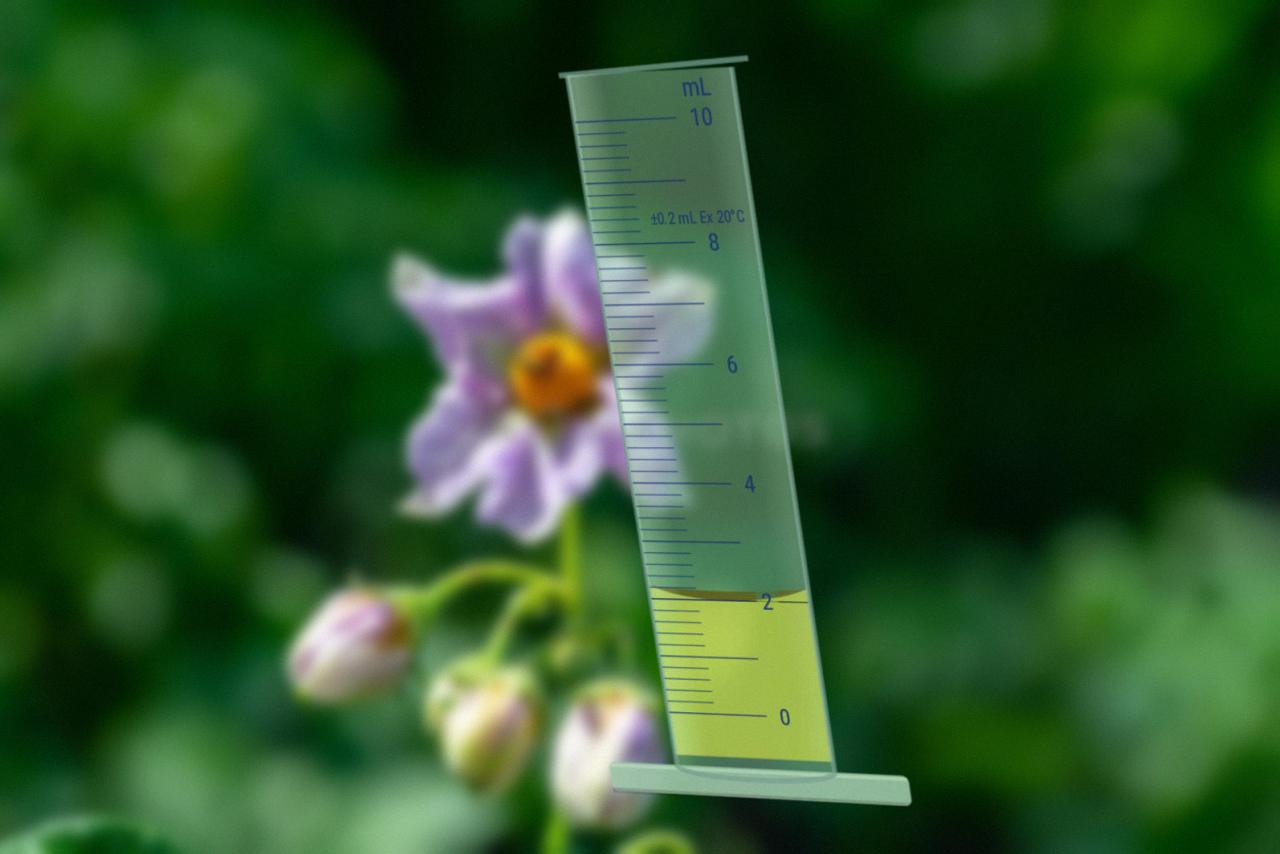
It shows mL 2
